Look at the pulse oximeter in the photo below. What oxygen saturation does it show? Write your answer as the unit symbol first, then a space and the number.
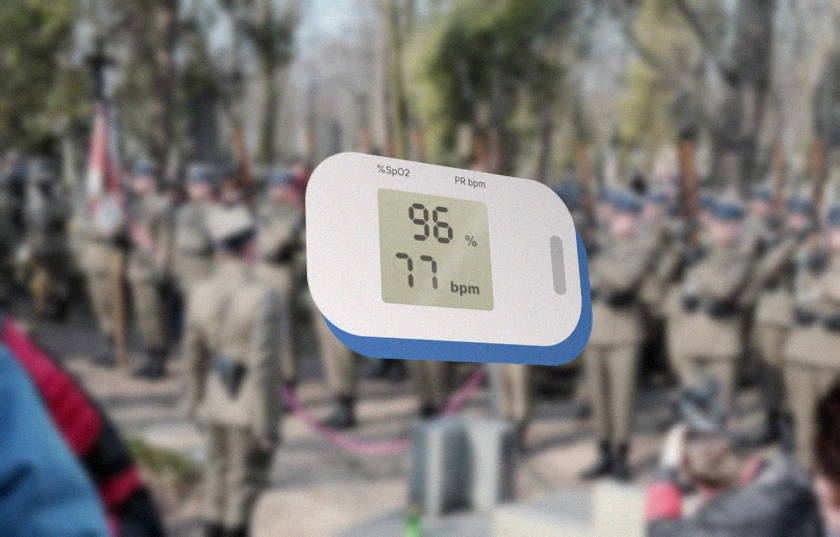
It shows % 96
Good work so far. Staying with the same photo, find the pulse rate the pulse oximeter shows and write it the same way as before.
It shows bpm 77
